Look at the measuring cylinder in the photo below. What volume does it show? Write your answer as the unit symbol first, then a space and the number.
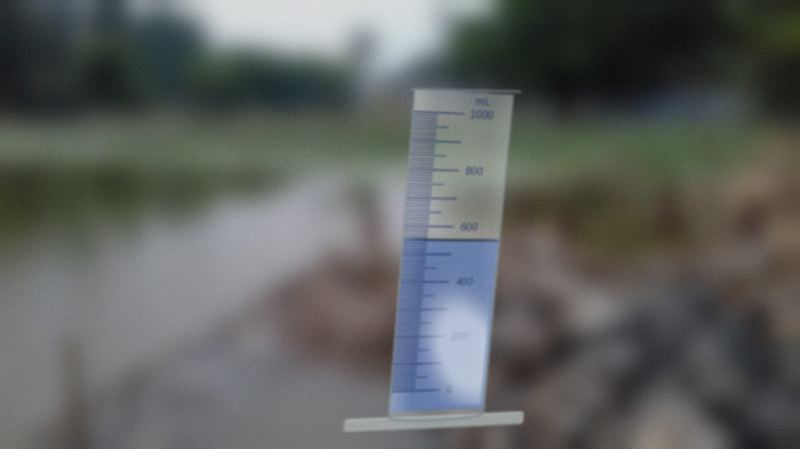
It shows mL 550
